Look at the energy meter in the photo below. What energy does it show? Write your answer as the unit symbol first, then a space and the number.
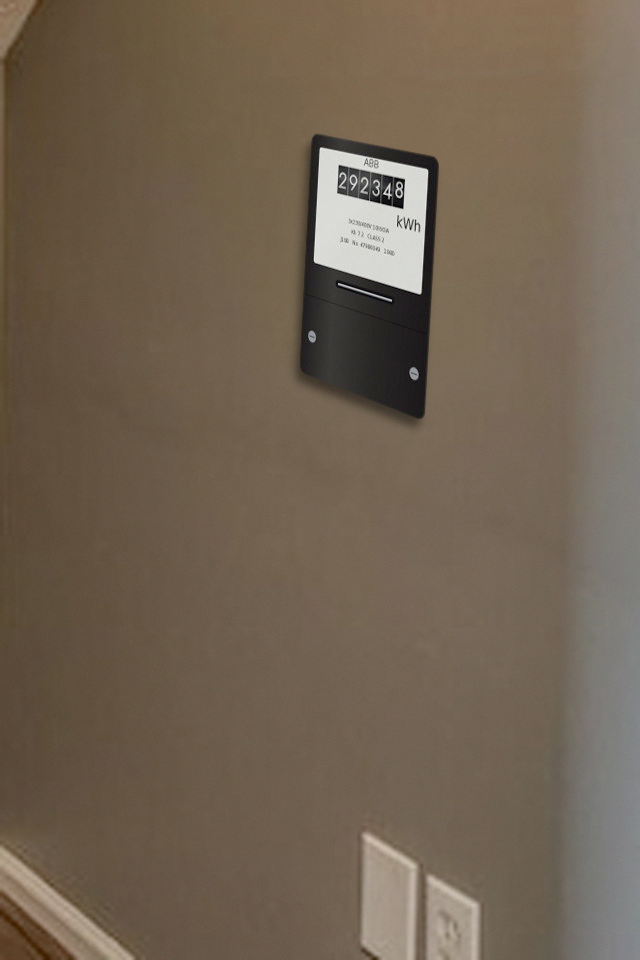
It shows kWh 292348
